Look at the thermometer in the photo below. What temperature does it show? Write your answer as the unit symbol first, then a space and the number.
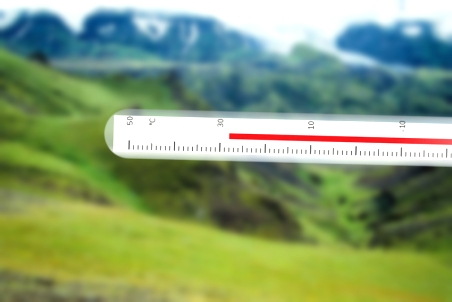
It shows °C 28
